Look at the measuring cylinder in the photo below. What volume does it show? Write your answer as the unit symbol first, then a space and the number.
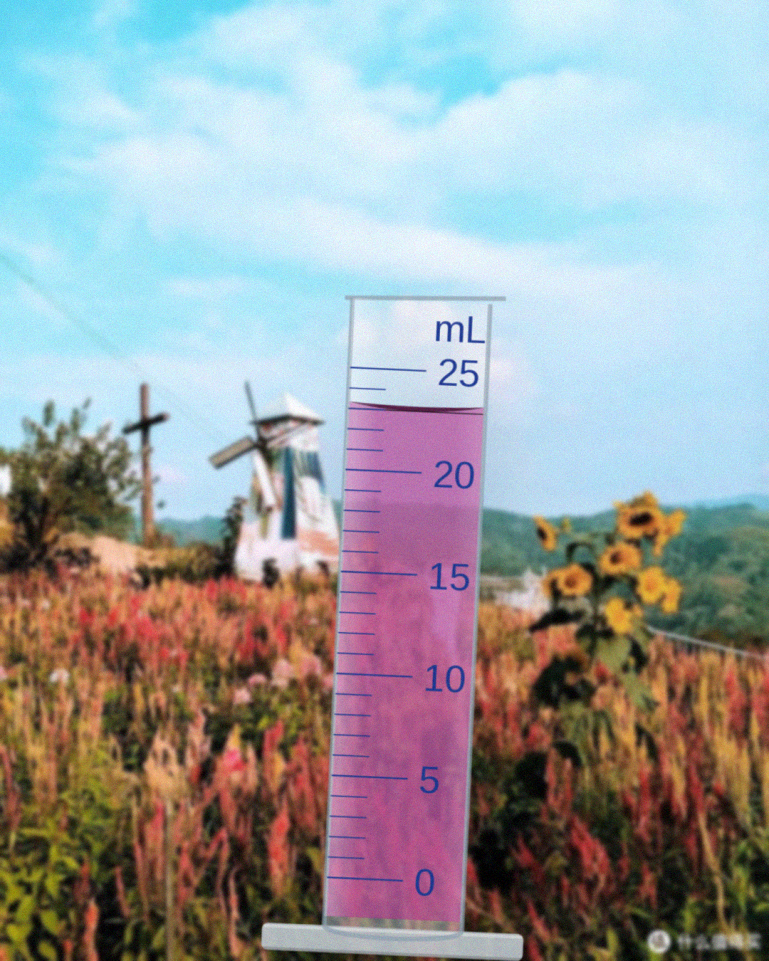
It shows mL 23
